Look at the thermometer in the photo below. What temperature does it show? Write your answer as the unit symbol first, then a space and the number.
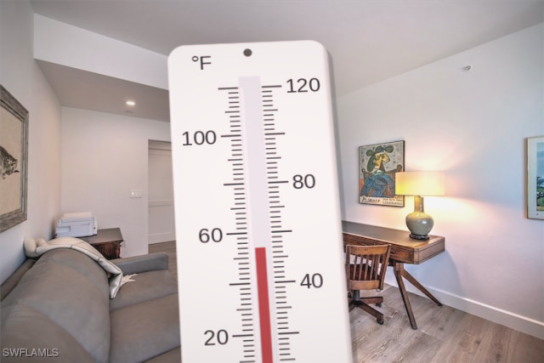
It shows °F 54
